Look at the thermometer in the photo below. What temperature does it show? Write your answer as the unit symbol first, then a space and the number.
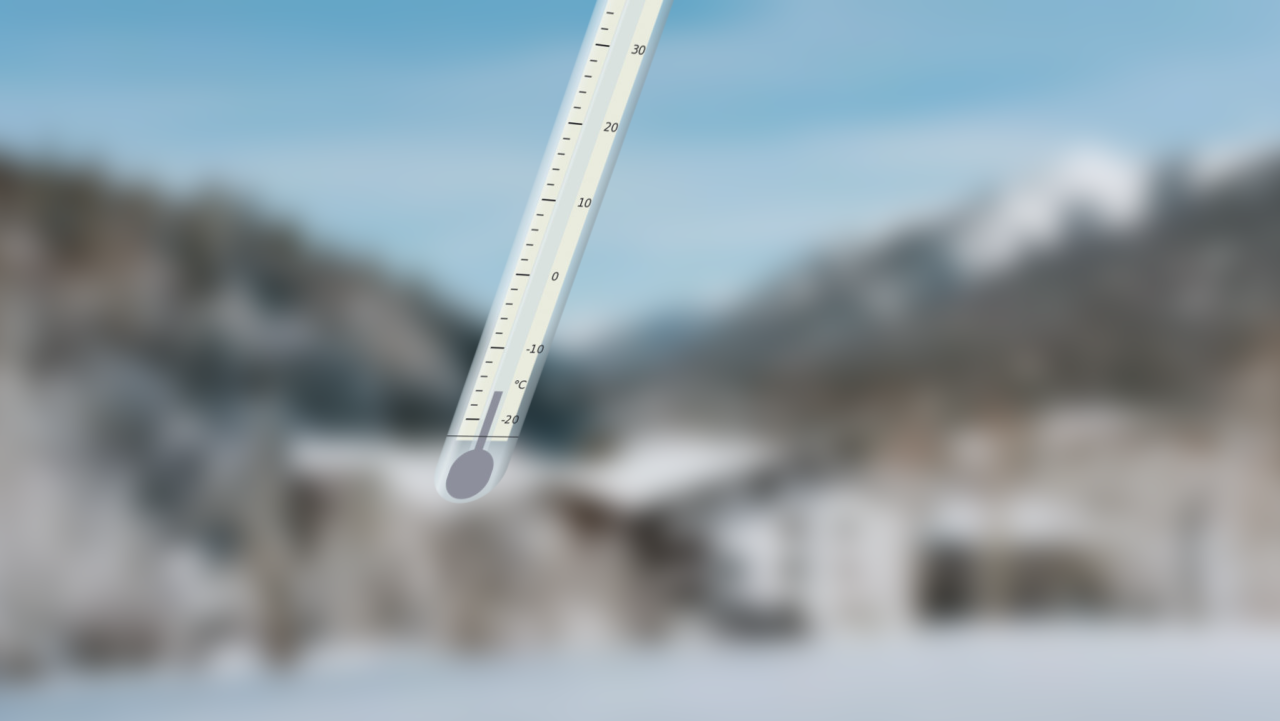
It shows °C -16
